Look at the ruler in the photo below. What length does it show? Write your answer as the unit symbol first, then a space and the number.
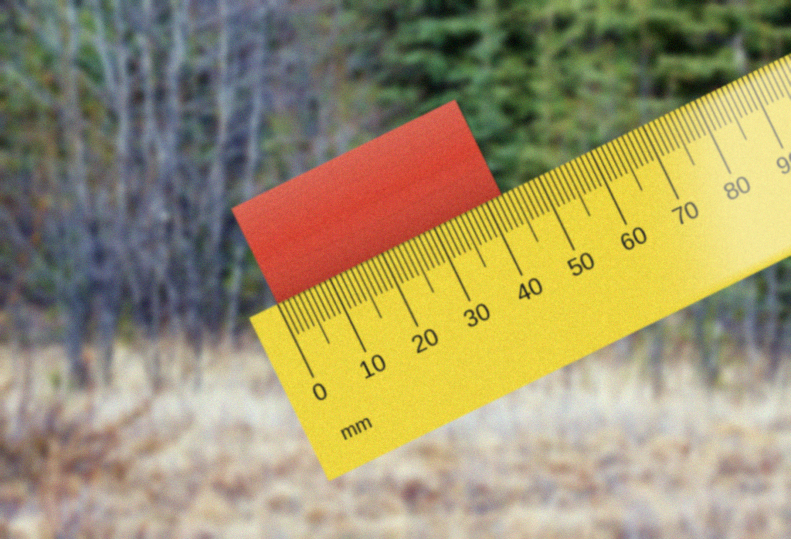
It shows mm 43
